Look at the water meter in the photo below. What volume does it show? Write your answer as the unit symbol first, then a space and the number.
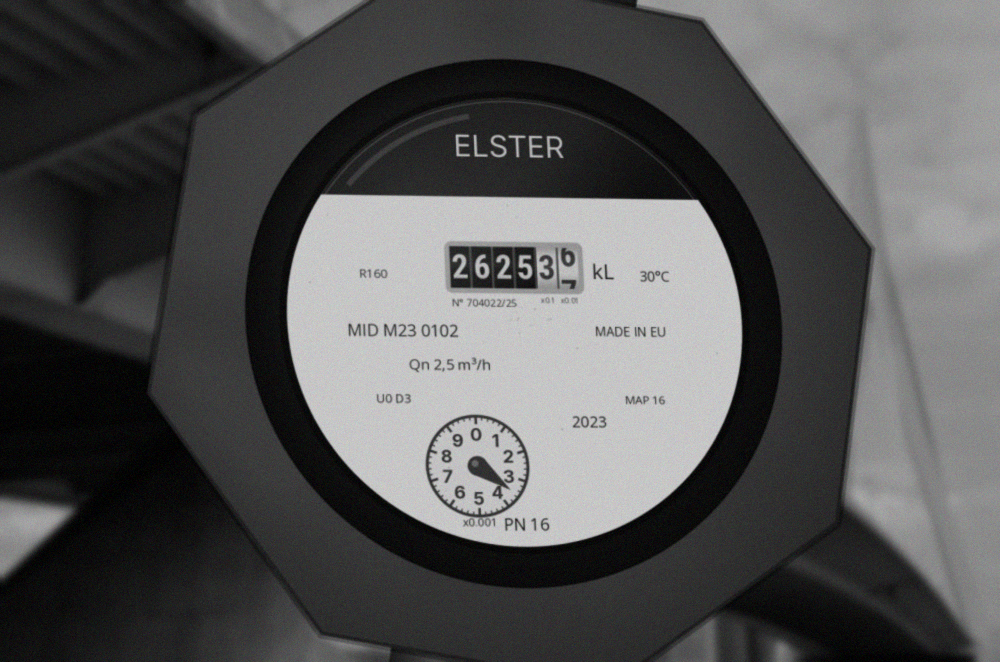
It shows kL 2625.363
